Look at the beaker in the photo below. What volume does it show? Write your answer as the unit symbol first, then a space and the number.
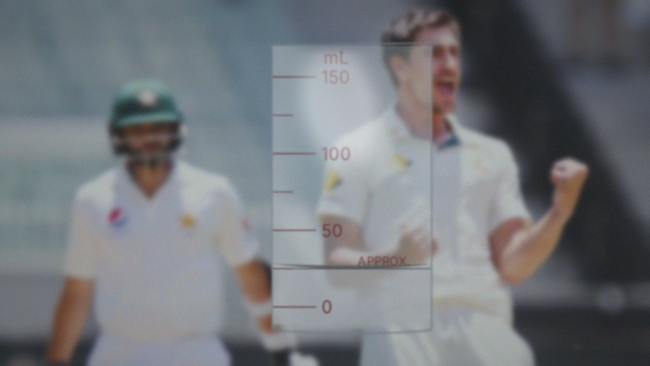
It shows mL 25
